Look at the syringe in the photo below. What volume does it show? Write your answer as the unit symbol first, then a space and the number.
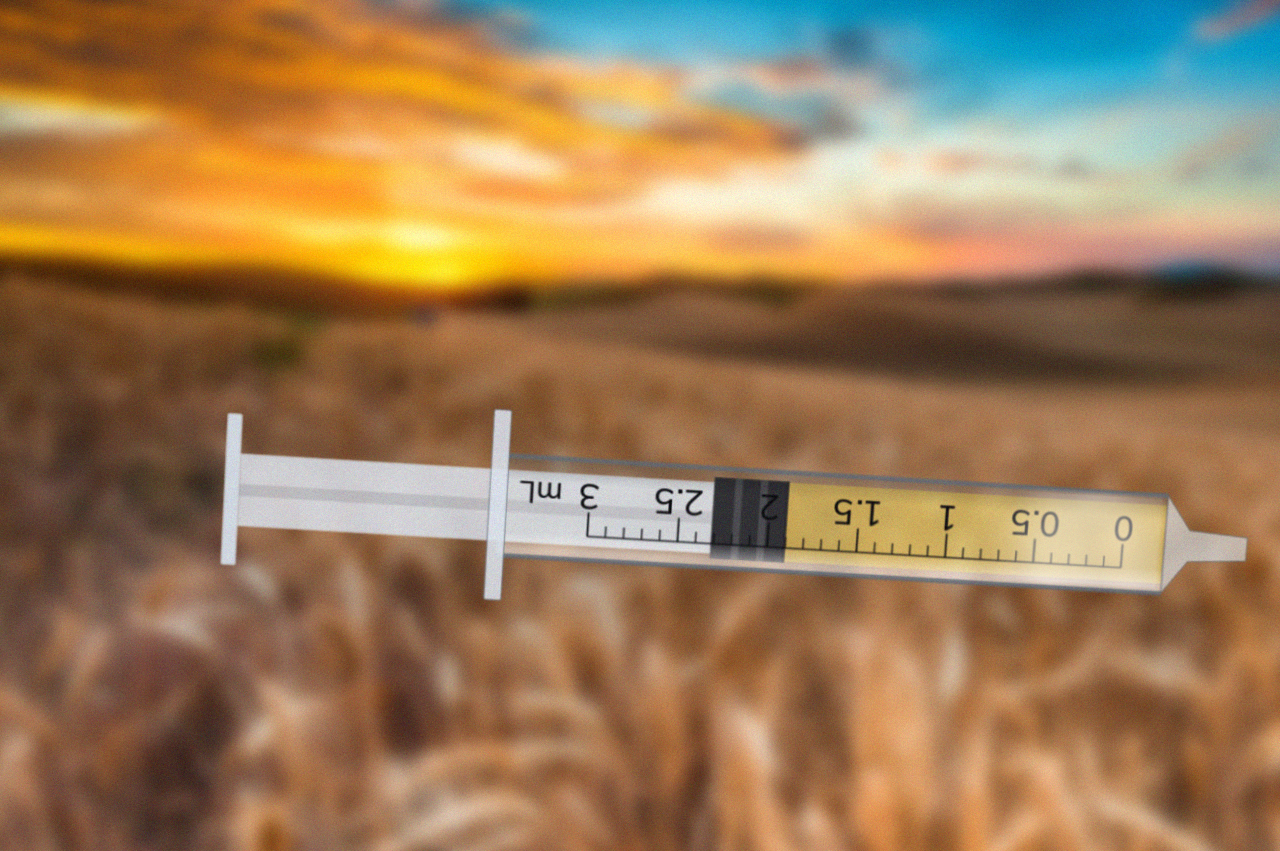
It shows mL 1.9
